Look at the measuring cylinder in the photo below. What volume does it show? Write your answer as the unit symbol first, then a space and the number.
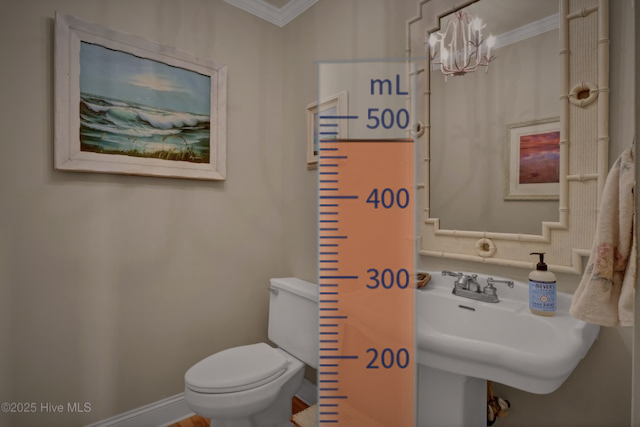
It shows mL 470
